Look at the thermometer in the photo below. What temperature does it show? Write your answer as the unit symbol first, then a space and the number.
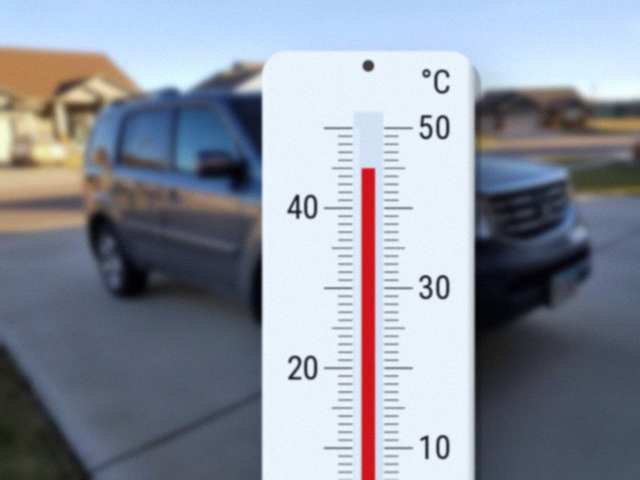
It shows °C 45
